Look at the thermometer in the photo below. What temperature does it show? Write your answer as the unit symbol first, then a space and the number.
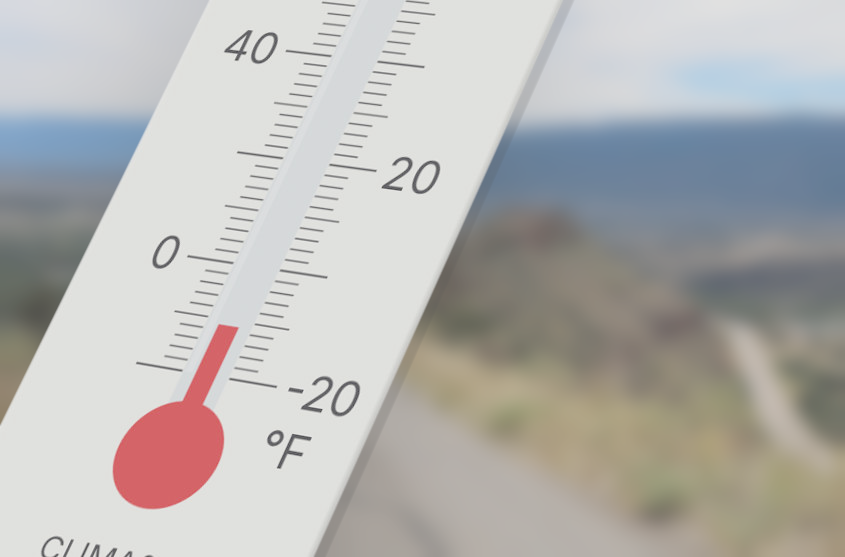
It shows °F -11
